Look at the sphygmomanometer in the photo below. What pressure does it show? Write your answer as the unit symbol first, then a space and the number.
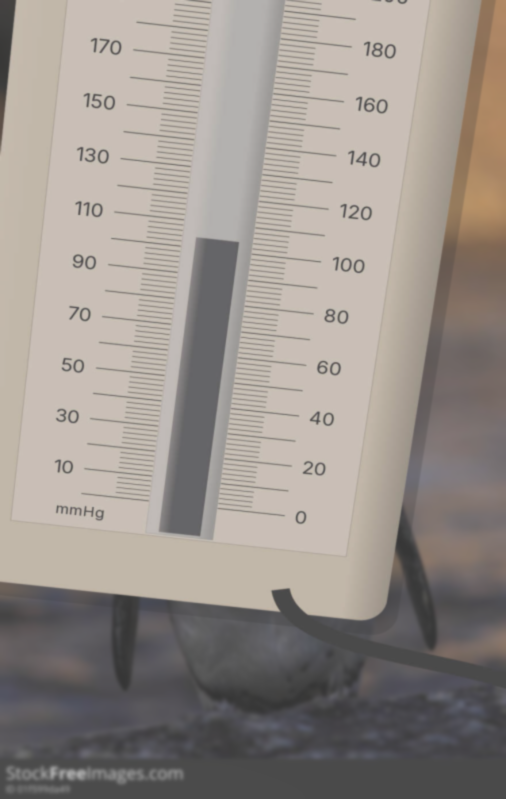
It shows mmHg 104
